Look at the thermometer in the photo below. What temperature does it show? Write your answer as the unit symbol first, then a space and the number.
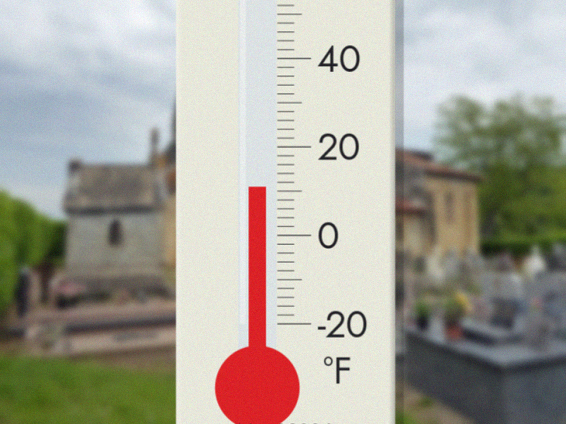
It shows °F 11
